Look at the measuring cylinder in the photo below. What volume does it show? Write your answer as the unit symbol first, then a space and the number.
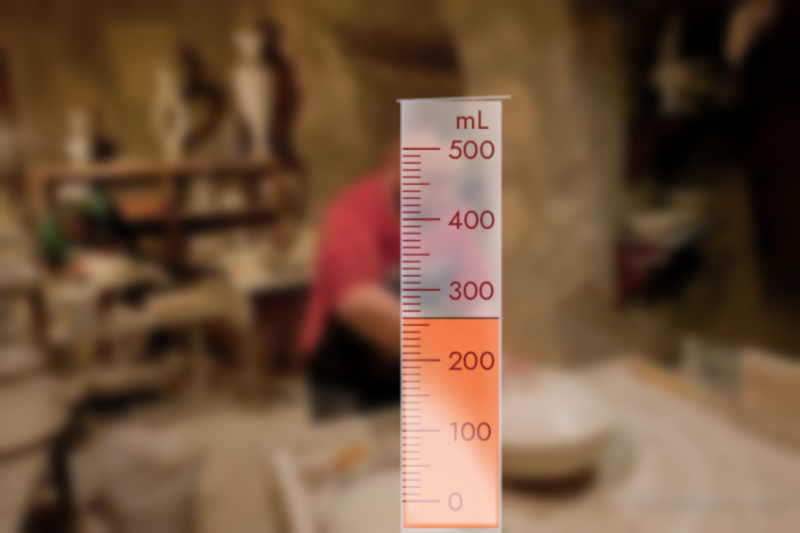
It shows mL 260
